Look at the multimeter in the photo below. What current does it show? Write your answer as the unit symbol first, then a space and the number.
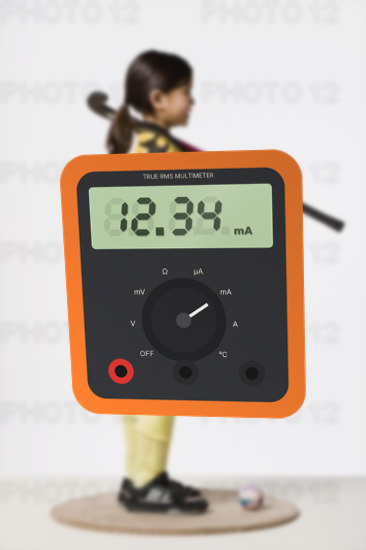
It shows mA 12.34
